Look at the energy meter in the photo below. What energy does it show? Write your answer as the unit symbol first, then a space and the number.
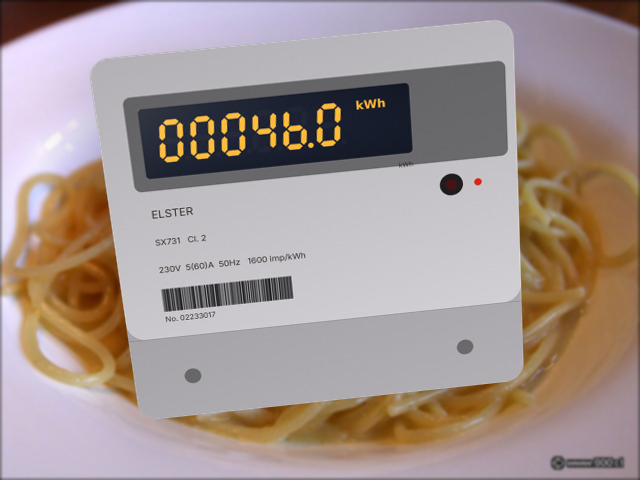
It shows kWh 46.0
